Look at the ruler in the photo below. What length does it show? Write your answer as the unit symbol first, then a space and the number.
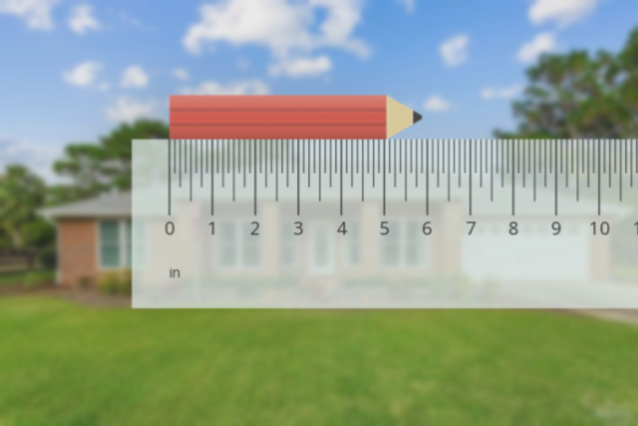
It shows in 5.875
